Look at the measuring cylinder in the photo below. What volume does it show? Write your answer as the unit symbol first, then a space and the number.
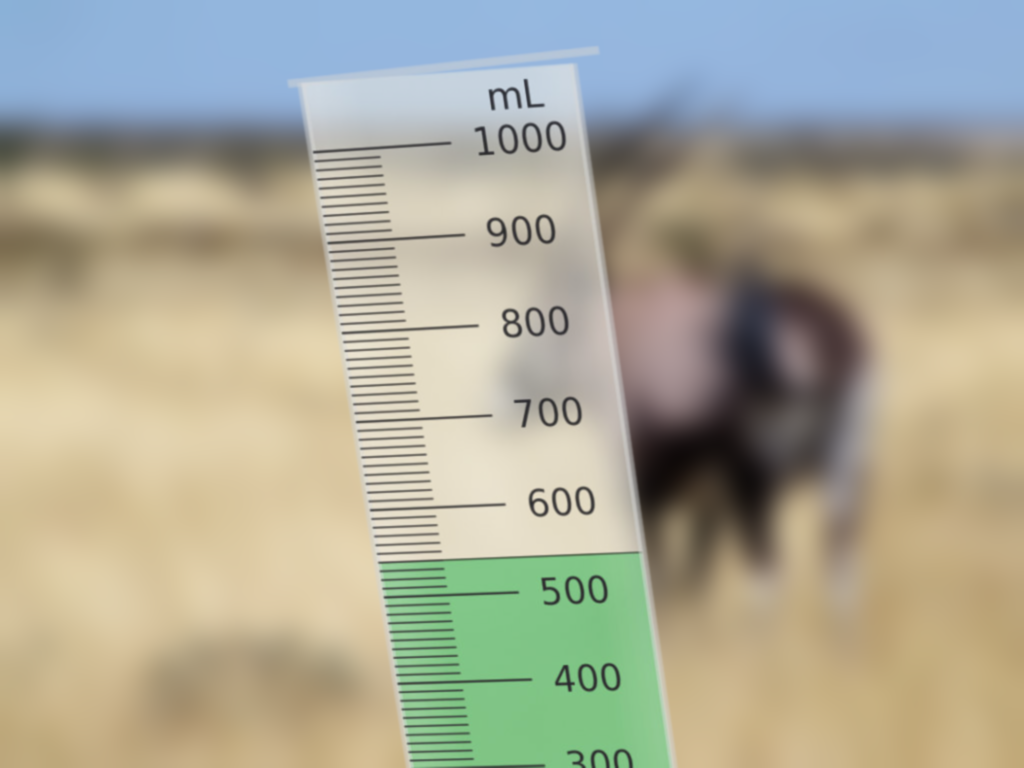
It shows mL 540
